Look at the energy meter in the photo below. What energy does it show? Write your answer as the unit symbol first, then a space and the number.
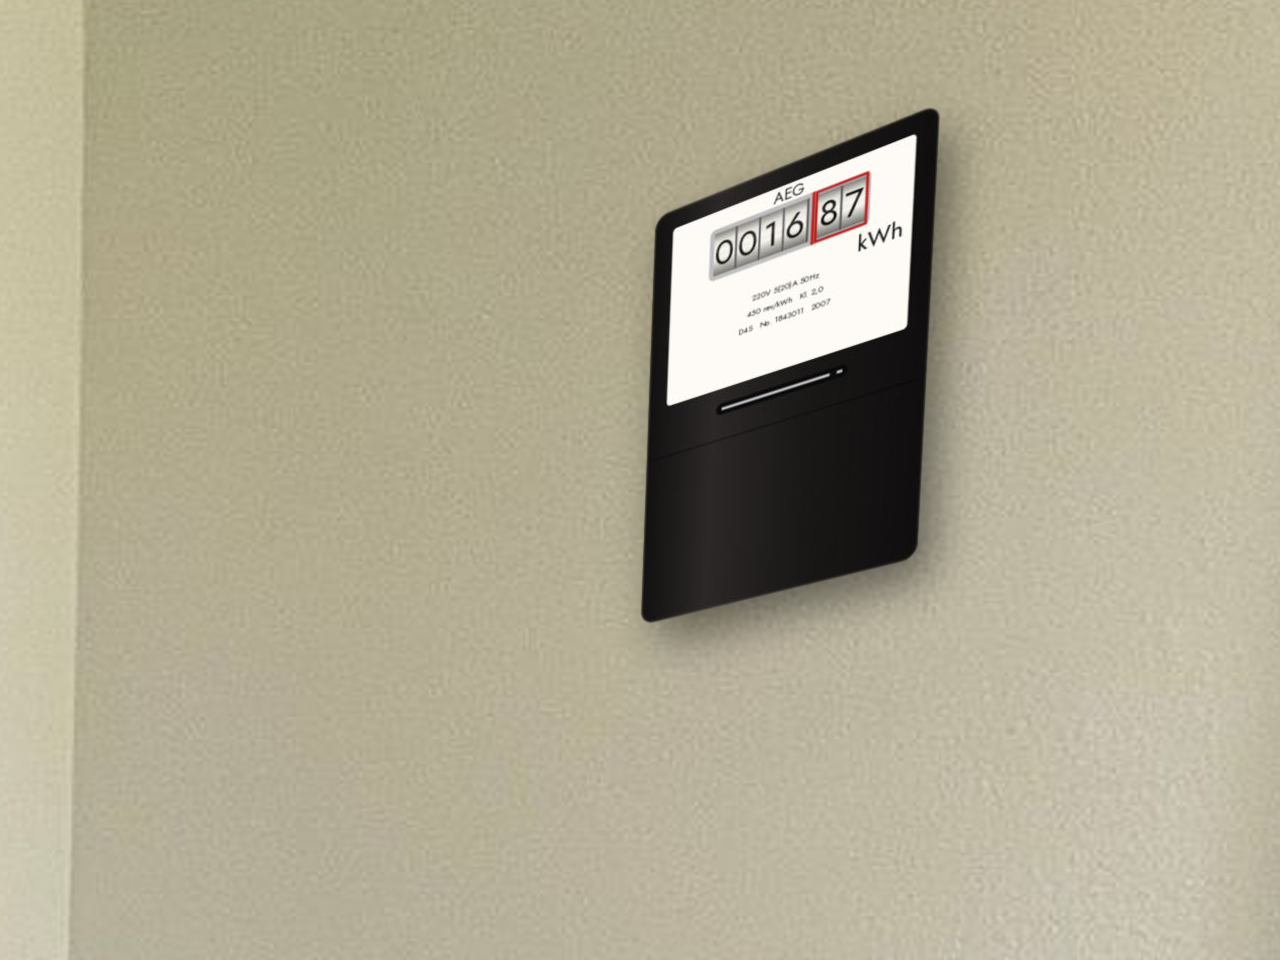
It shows kWh 16.87
